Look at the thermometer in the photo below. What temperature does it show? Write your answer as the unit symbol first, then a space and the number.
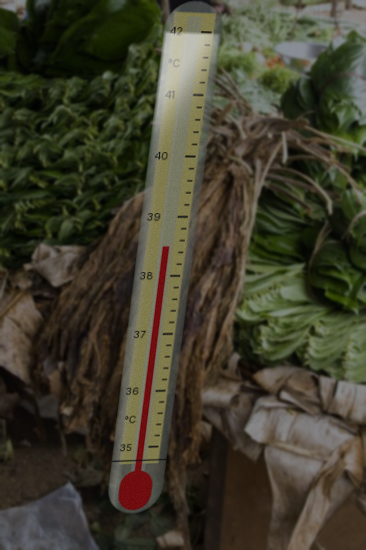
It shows °C 38.5
